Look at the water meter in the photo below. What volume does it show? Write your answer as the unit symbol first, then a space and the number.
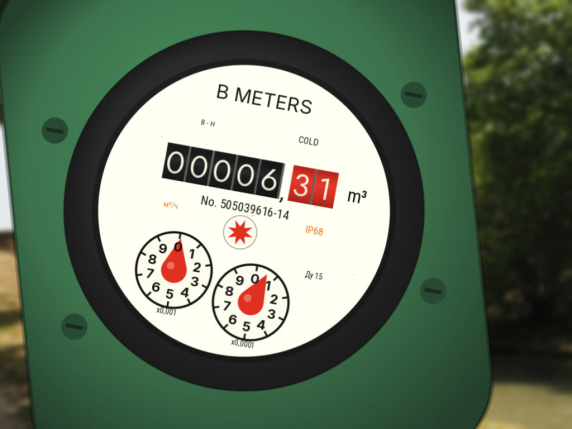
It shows m³ 6.3100
